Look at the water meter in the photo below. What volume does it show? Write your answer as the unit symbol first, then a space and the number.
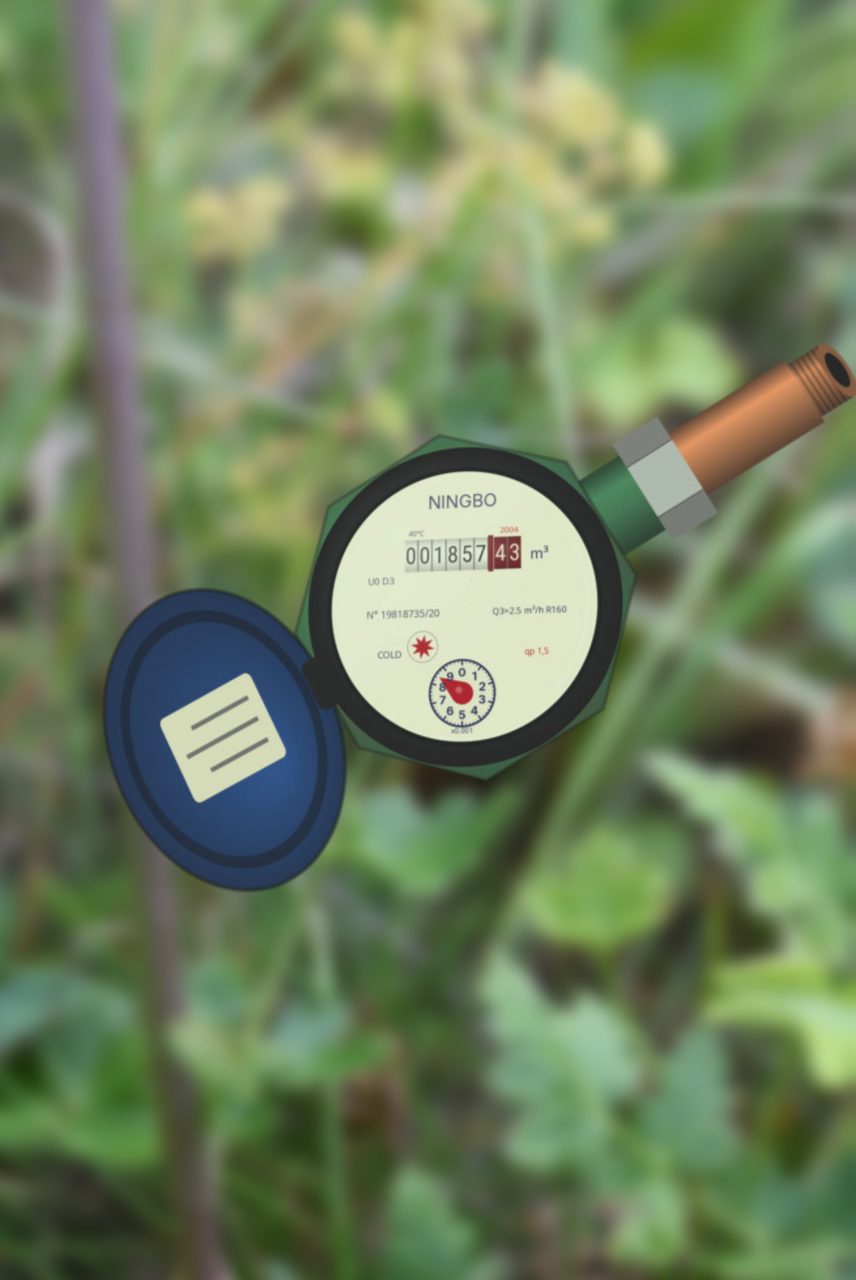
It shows m³ 1857.438
